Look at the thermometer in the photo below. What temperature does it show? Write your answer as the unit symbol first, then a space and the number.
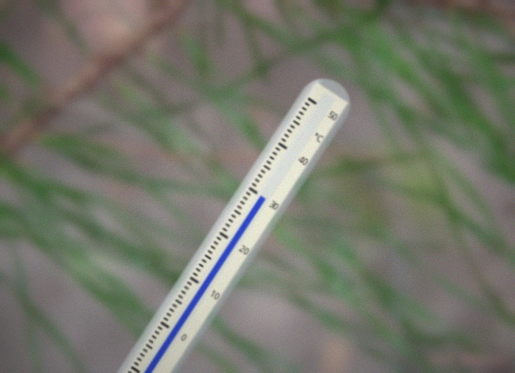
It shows °C 30
